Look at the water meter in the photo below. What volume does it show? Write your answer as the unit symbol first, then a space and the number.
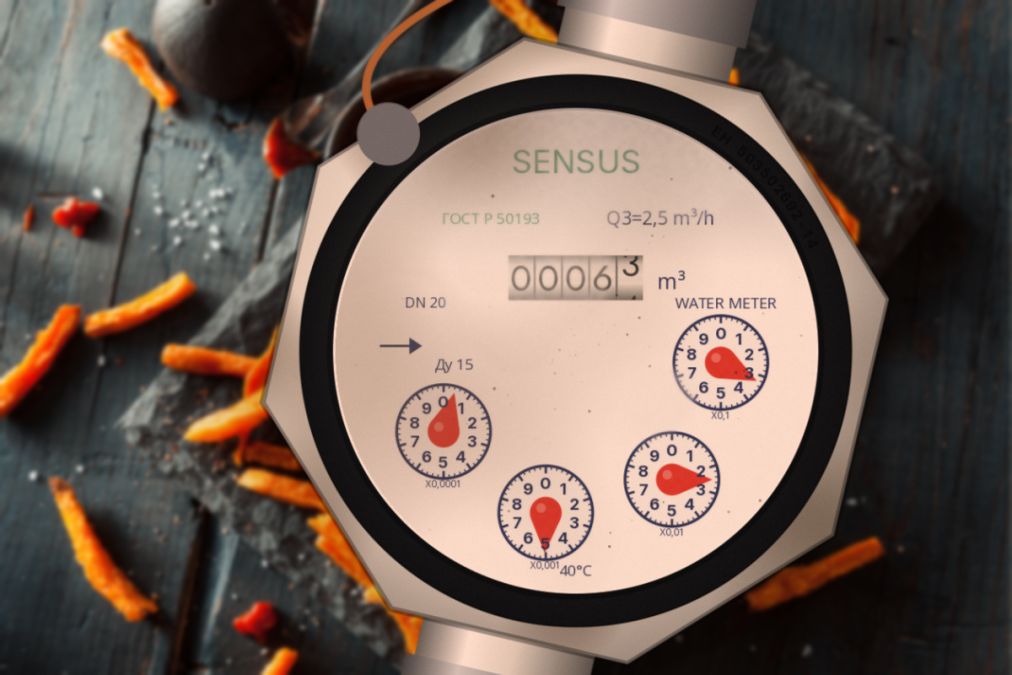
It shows m³ 63.3250
